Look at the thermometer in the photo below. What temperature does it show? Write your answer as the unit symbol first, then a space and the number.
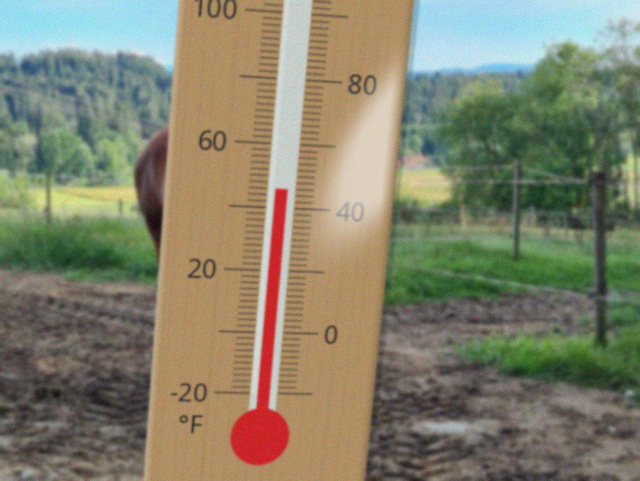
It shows °F 46
